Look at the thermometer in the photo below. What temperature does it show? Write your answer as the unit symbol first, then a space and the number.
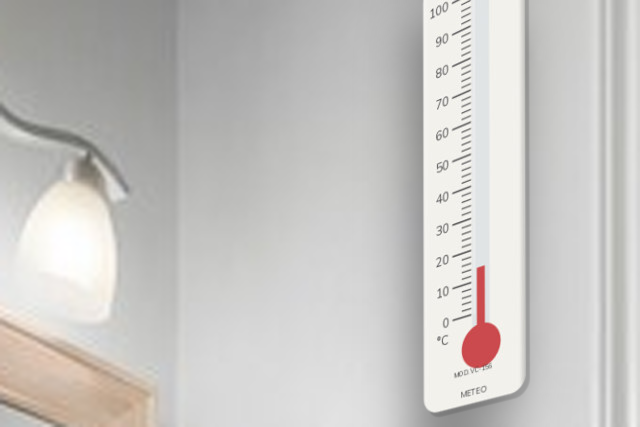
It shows °C 14
